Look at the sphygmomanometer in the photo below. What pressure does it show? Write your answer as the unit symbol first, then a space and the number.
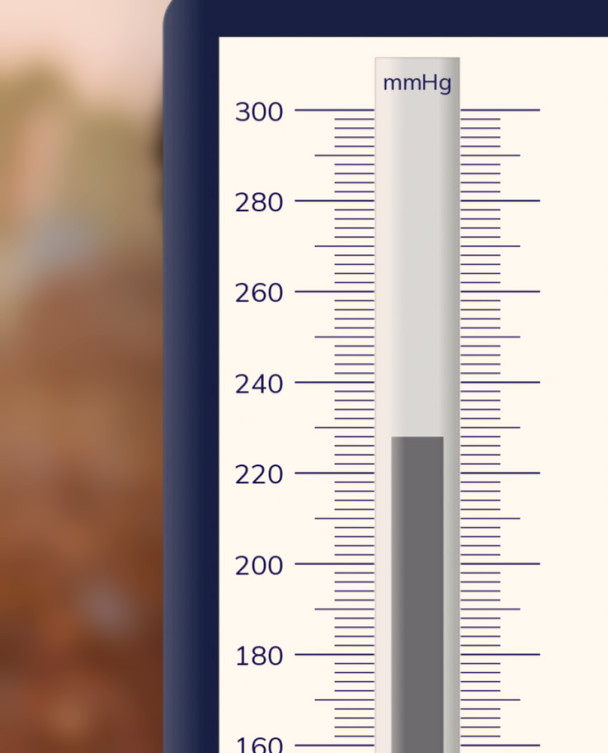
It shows mmHg 228
